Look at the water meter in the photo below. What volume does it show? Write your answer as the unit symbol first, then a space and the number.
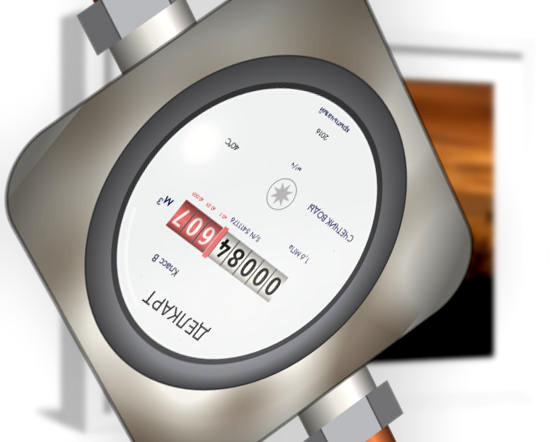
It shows m³ 84.607
